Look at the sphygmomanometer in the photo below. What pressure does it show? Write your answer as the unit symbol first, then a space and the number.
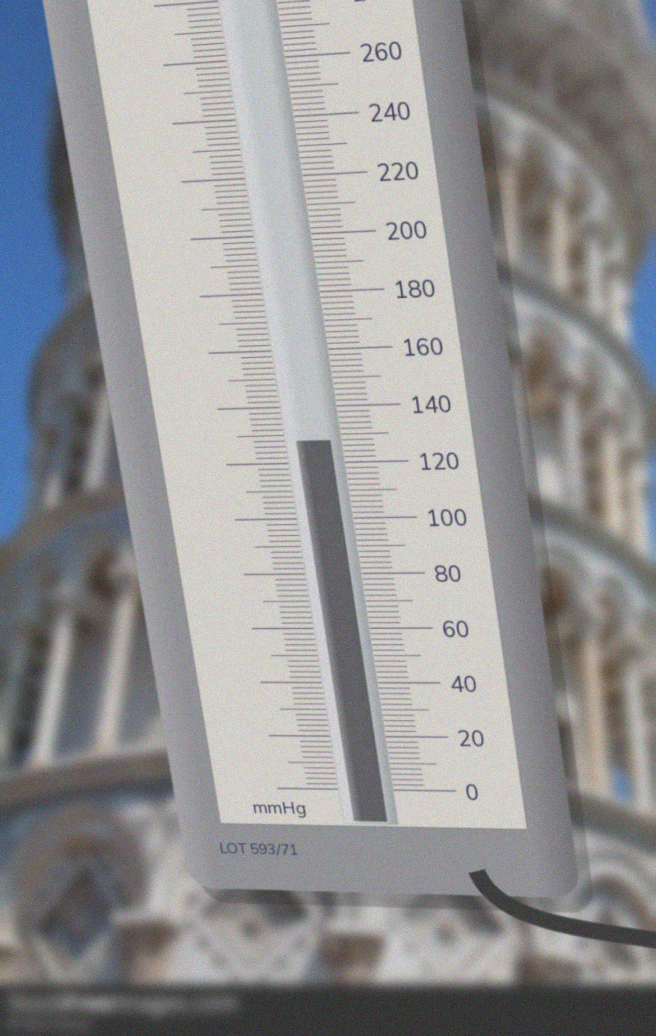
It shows mmHg 128
